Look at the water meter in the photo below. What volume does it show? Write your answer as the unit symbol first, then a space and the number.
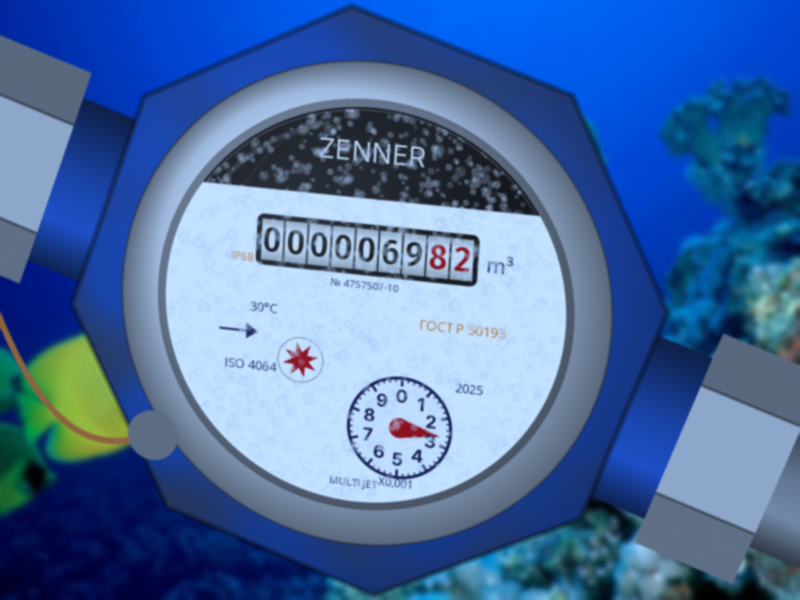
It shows m³ 69.822
